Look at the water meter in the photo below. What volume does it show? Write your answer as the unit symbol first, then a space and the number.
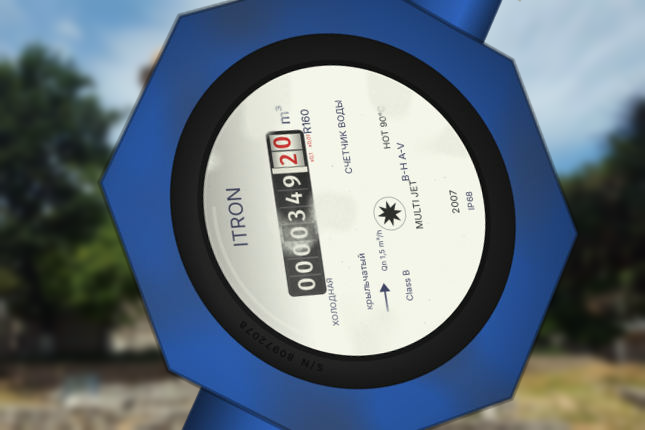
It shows m³ 349.20
